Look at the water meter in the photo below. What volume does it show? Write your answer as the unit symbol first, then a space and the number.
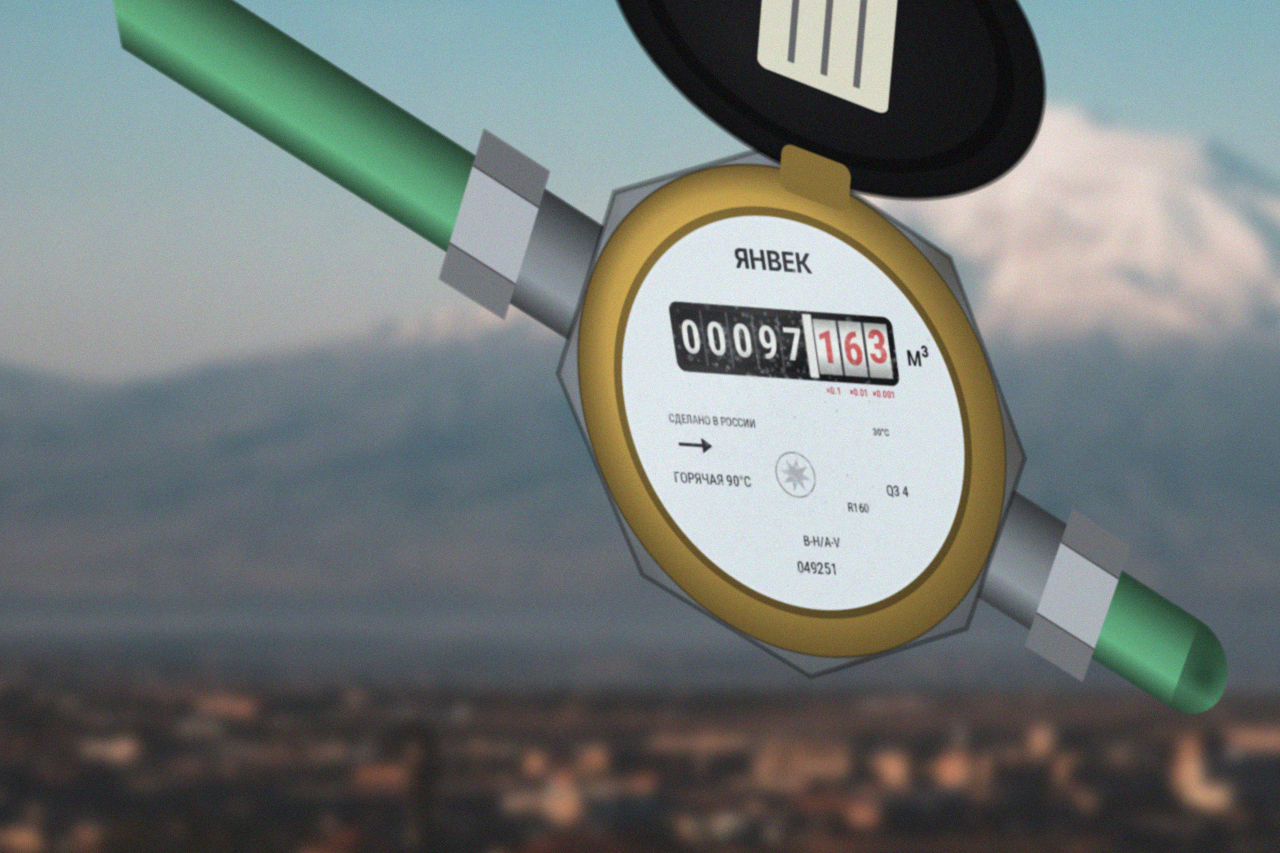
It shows m³ 97.163
